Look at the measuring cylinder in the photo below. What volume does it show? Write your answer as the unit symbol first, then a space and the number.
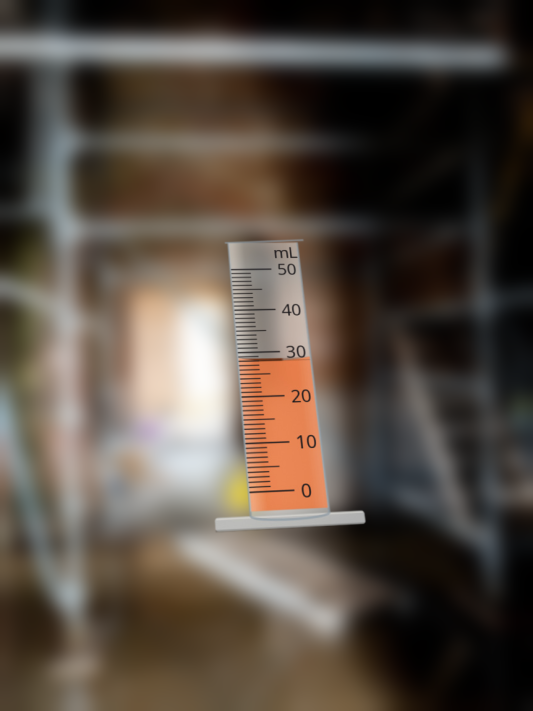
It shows mL 28
